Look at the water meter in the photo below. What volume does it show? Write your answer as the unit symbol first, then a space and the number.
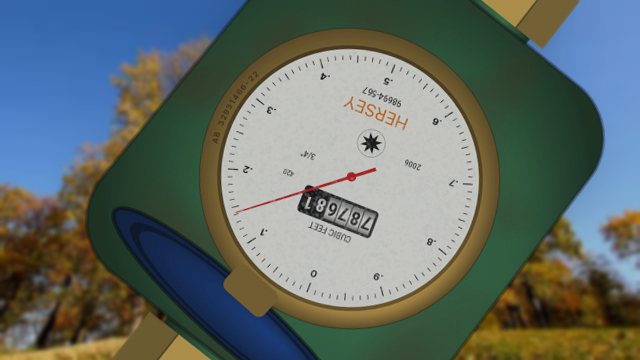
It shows ft³ 787681.14
